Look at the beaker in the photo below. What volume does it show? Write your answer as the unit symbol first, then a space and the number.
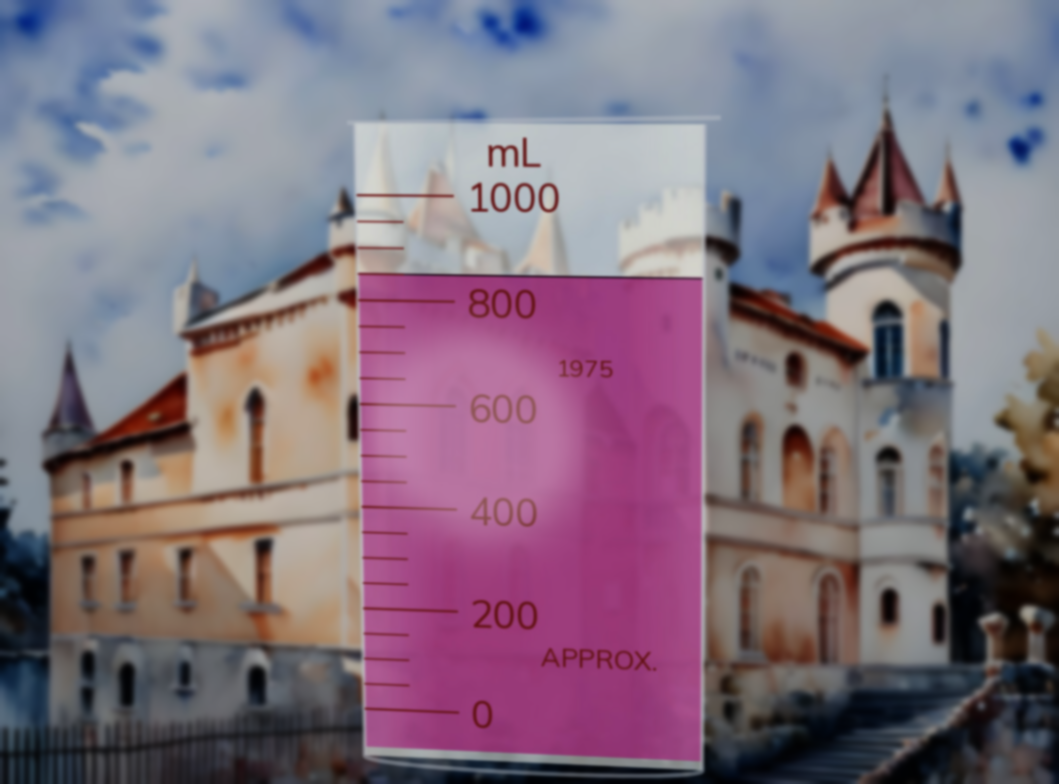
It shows mL 850
